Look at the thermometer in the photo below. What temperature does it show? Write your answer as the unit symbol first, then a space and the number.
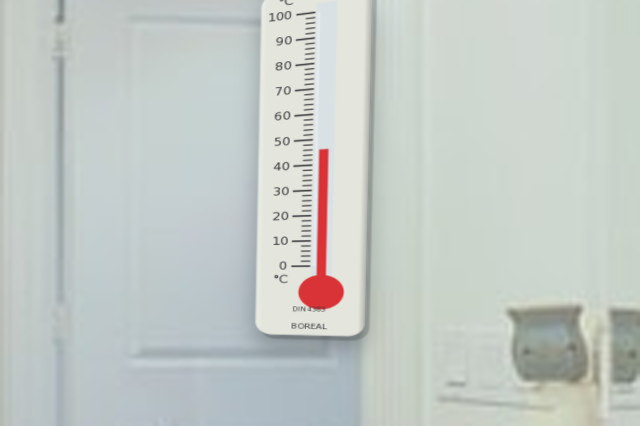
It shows °C 46
